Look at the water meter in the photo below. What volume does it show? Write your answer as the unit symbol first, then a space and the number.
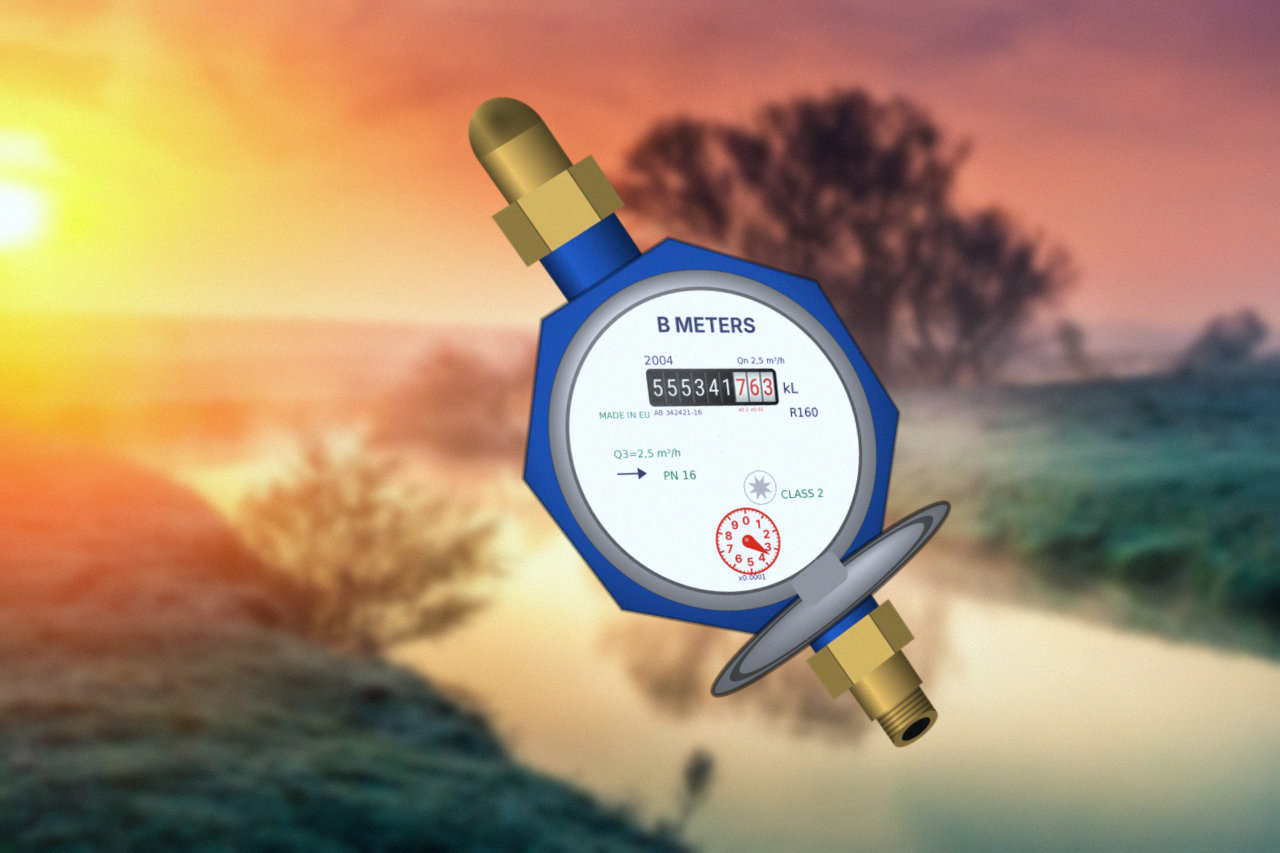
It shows kL 555341.7633
